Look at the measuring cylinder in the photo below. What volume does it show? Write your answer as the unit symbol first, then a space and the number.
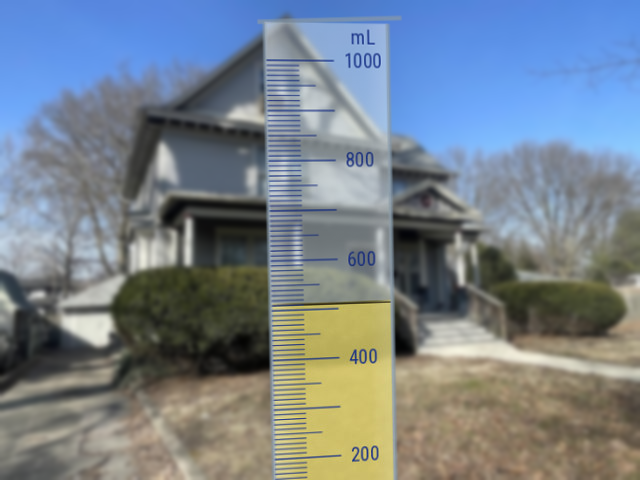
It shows mL 510
